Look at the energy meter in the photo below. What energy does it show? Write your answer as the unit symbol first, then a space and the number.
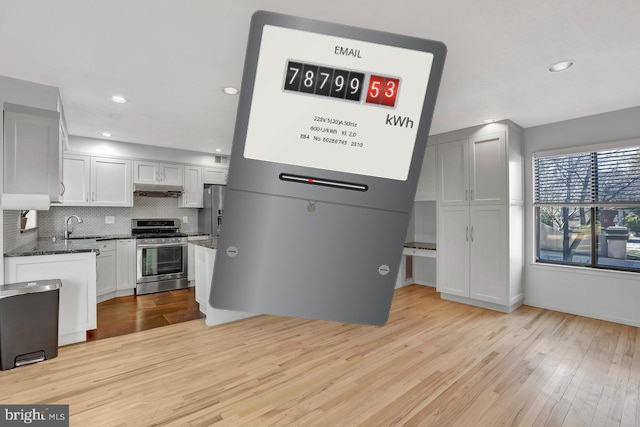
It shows kWh 78799.53
